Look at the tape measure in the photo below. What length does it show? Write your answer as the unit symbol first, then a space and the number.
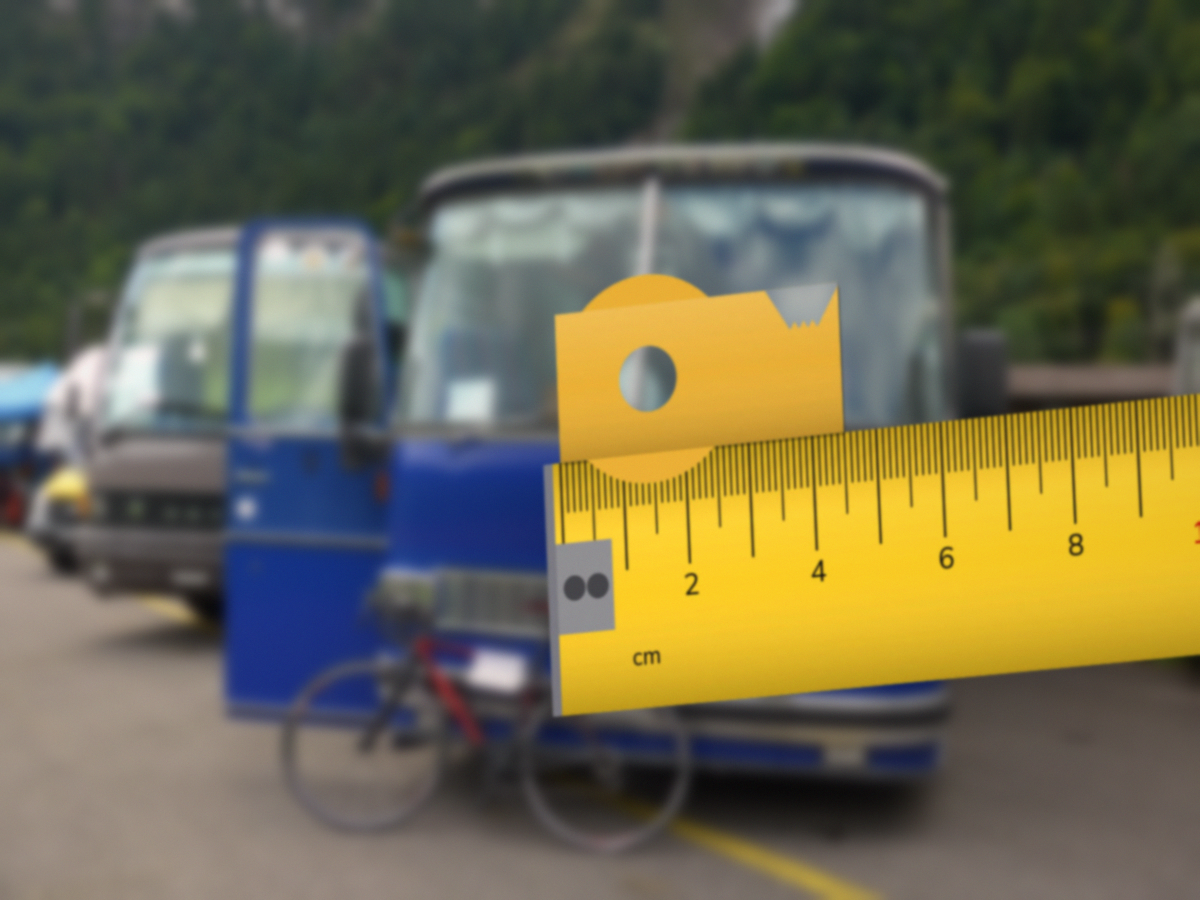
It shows cm 4.5
